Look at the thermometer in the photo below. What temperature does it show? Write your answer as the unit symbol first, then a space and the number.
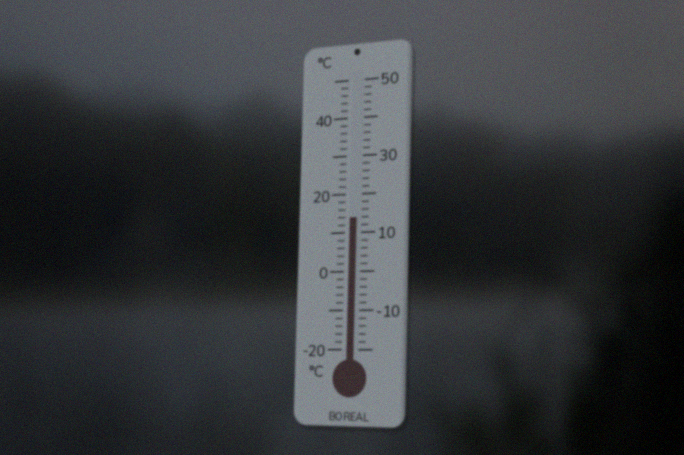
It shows °C 14
